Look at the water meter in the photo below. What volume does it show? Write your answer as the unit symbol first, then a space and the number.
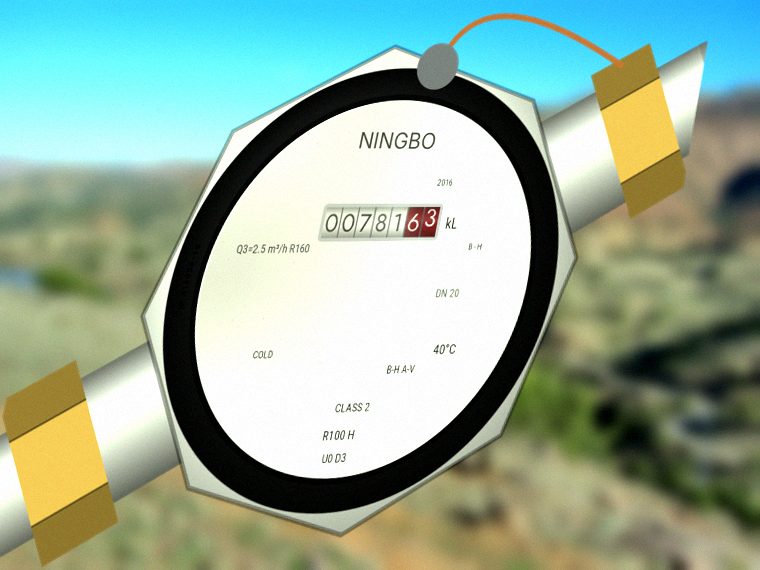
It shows kL 781.63
